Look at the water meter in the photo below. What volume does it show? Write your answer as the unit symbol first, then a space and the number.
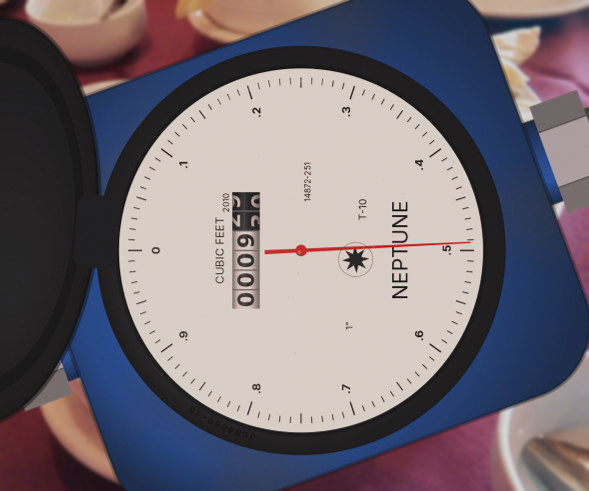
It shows ft³ 929.49
